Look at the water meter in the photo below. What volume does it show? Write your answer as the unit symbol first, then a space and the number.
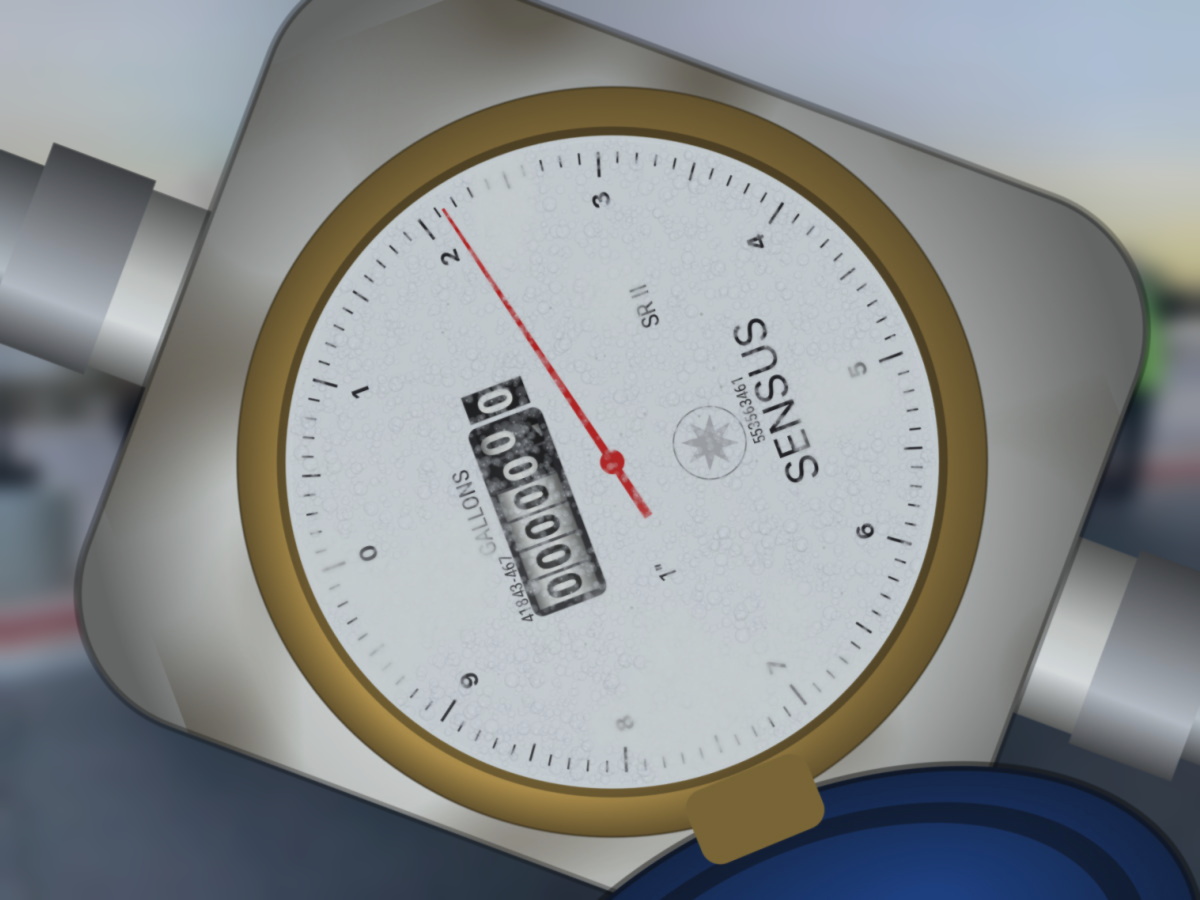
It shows gal 2.1
